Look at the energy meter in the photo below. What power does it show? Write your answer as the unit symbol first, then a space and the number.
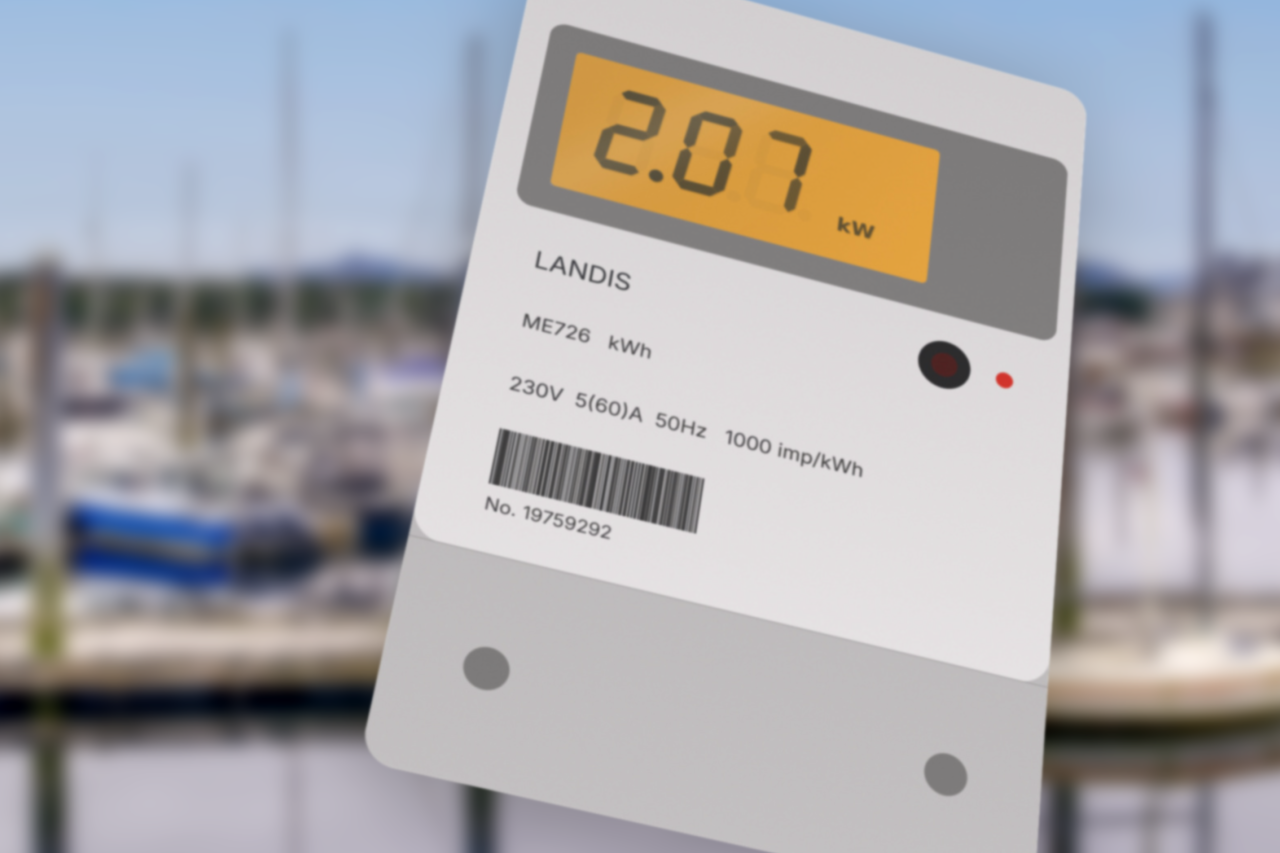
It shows kW 2.07
